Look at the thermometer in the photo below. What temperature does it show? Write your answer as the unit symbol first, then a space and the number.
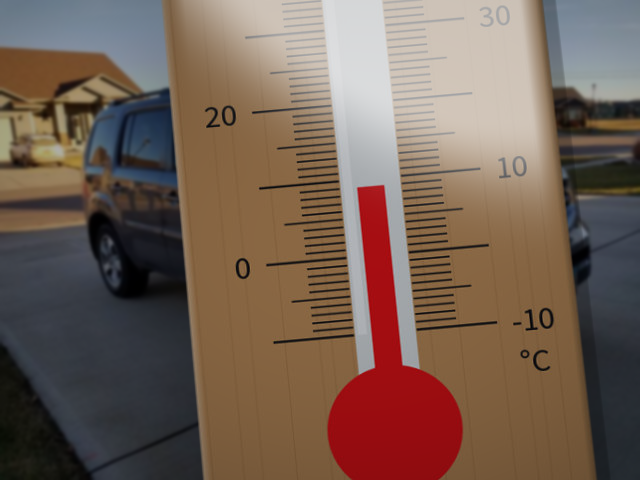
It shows °C 9
